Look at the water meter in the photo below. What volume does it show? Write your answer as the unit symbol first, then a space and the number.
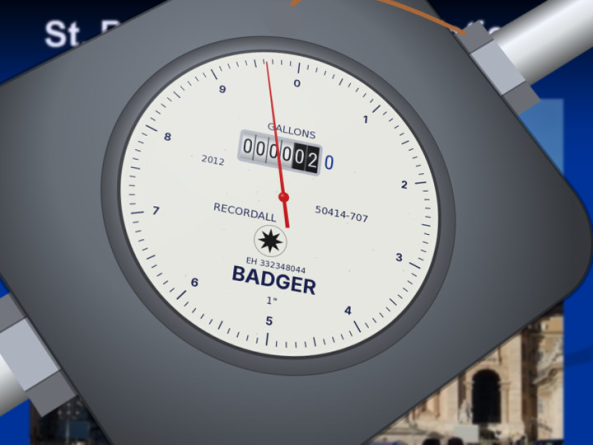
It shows gal 19.6
